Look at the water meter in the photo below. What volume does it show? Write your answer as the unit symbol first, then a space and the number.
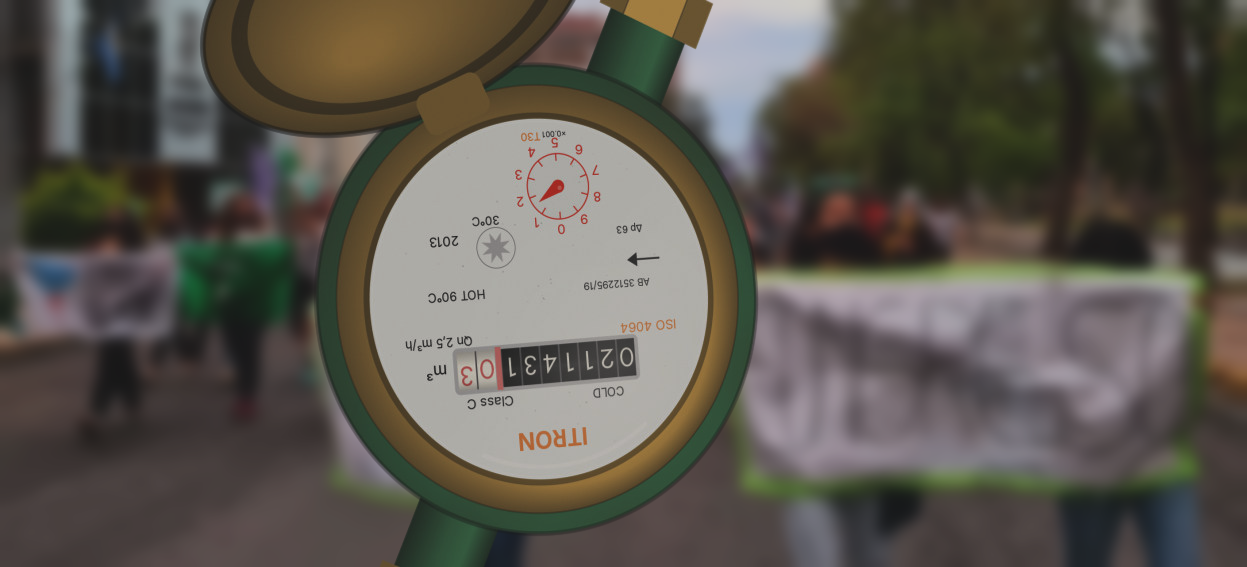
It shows m³ 211431.031
